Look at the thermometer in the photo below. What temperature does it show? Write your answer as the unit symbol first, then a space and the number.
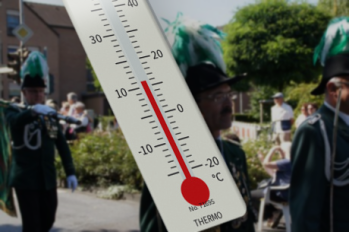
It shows °C 12
